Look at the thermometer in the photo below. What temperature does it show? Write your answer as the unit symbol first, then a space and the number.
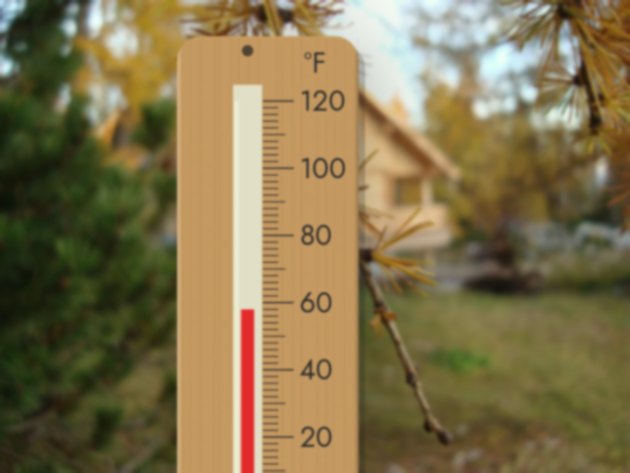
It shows °F 58
